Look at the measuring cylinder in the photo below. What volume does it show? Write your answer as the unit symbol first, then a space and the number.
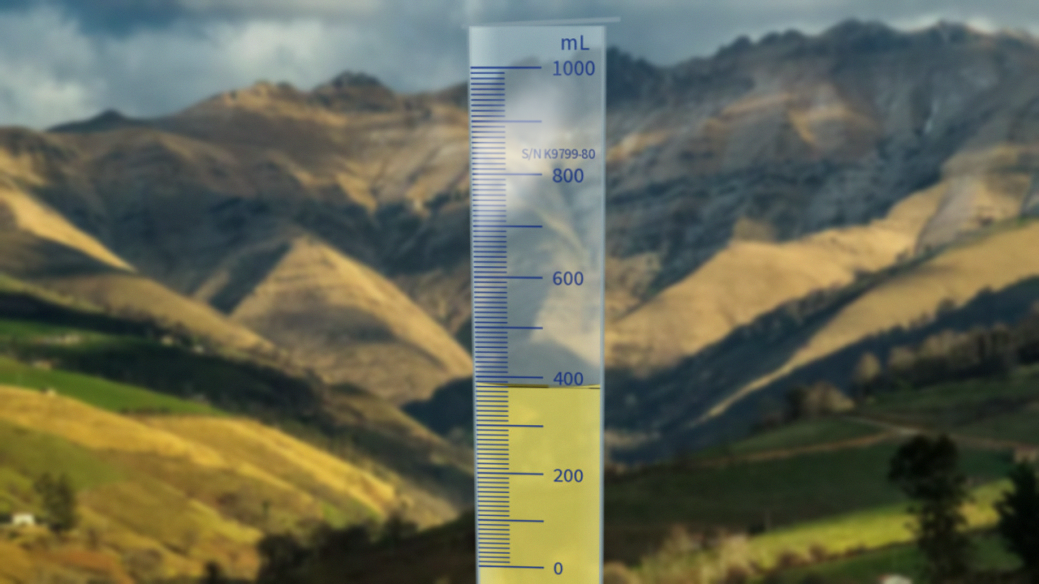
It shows mL 380
